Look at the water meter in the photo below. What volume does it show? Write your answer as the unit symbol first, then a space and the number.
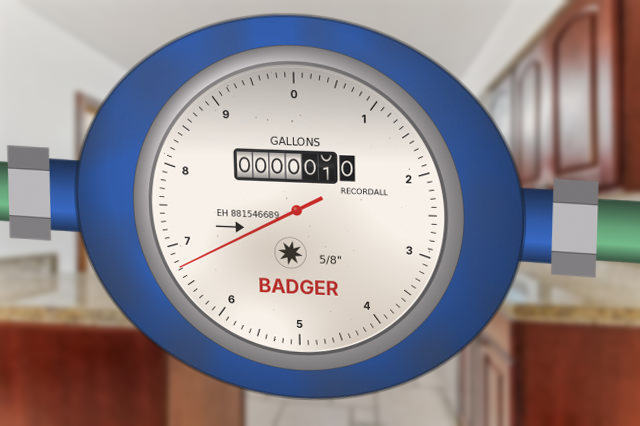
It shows gal 6.7
